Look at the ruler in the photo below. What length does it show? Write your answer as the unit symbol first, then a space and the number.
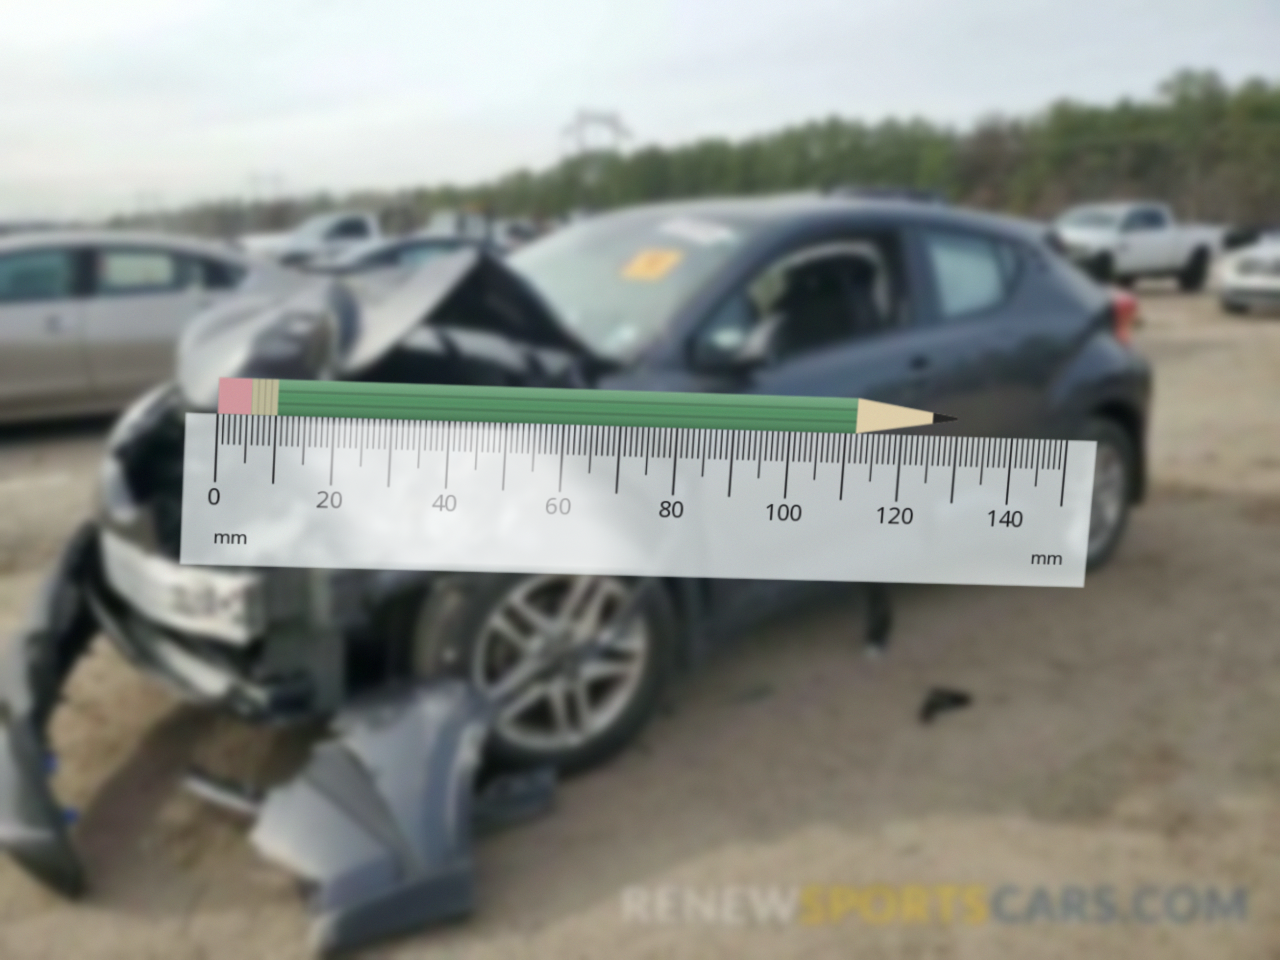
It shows mm 130
